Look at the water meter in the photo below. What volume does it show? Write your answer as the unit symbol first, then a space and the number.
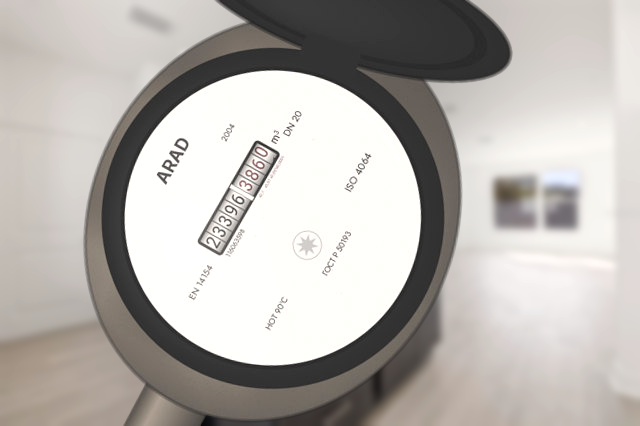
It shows m³ 23396.3860
